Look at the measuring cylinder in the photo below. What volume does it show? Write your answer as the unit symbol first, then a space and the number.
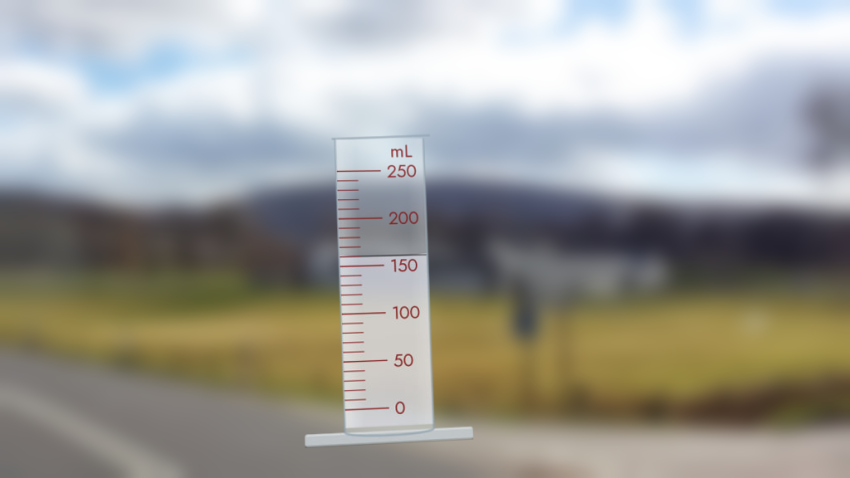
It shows mL 160
